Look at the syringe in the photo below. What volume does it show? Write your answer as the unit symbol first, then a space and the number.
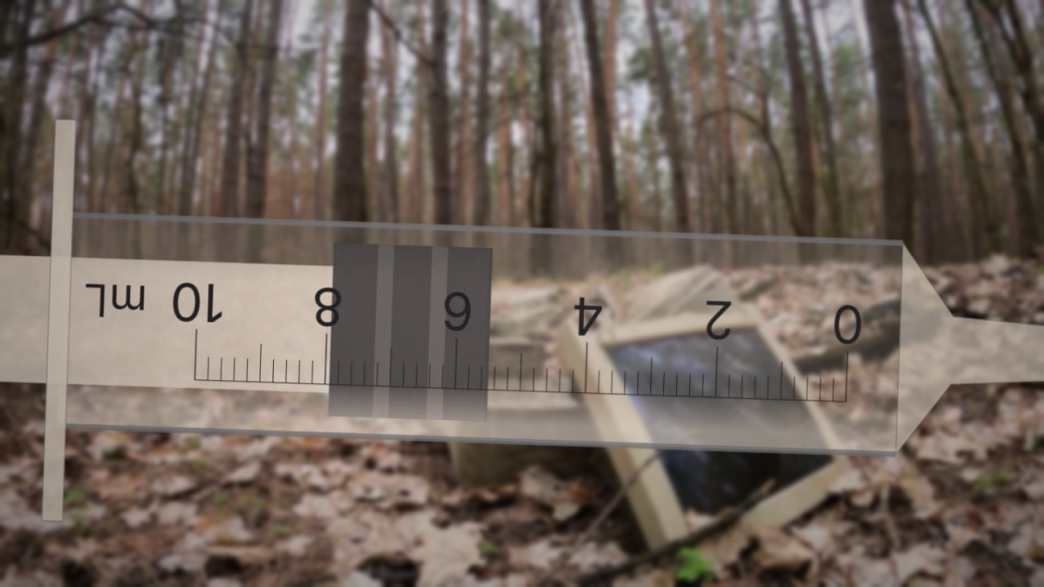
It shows mL 5.5
